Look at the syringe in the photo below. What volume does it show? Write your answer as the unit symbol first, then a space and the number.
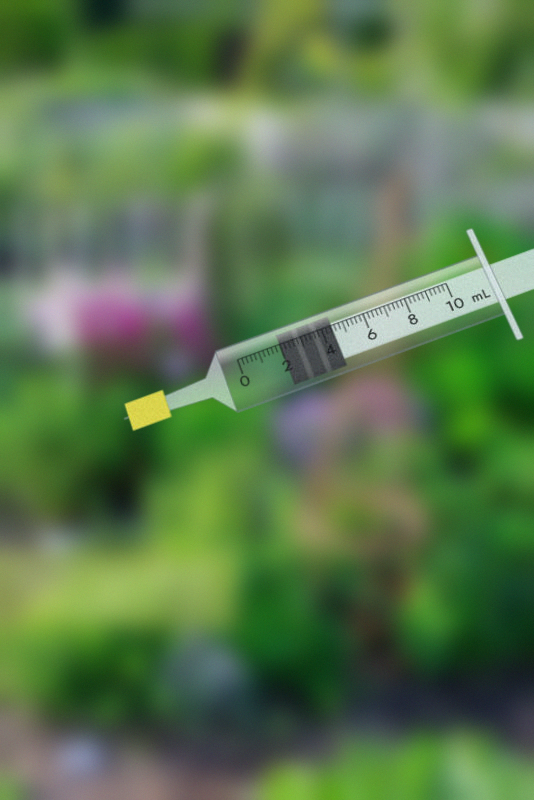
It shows mL 2
